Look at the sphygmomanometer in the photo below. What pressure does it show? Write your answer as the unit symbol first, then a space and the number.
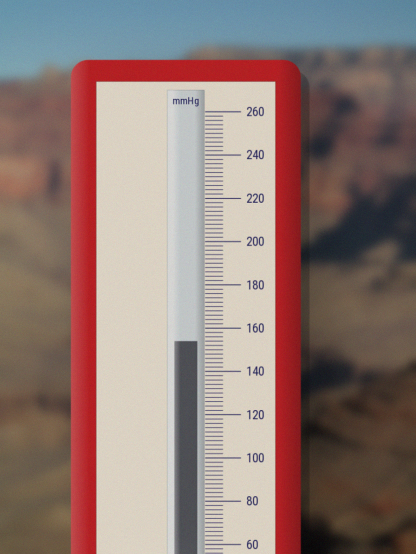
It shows mmHg 154
